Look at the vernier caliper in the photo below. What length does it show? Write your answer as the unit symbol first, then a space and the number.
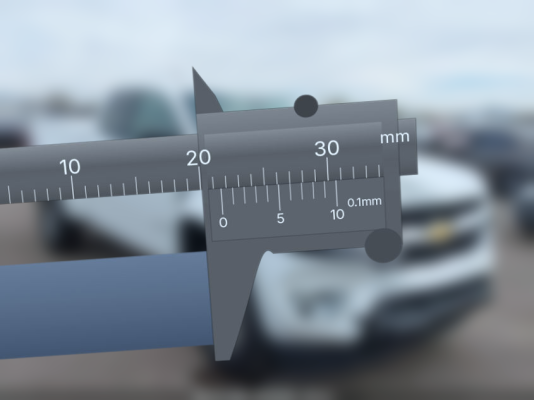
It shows mm 21.6
